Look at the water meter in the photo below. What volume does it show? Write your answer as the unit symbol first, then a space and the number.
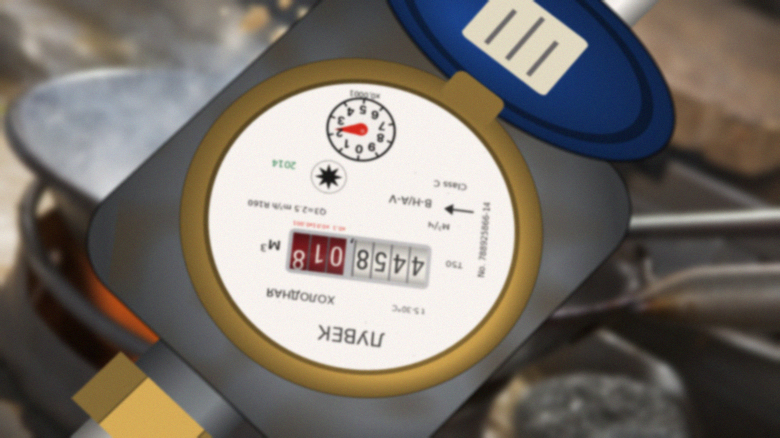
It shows m³ 4458.0182
